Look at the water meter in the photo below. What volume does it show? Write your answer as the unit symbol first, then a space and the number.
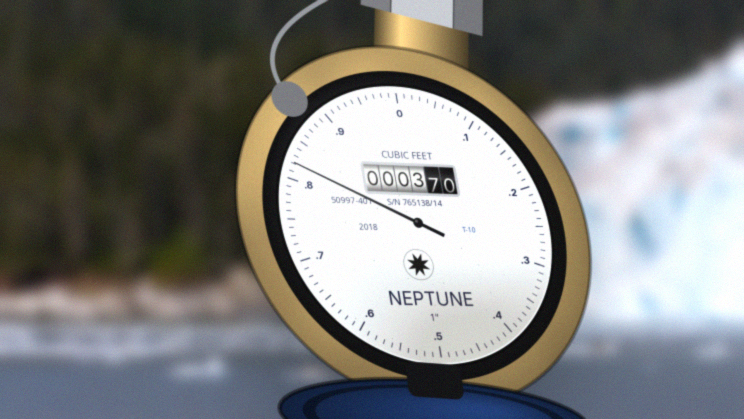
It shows ft³ 369.82
